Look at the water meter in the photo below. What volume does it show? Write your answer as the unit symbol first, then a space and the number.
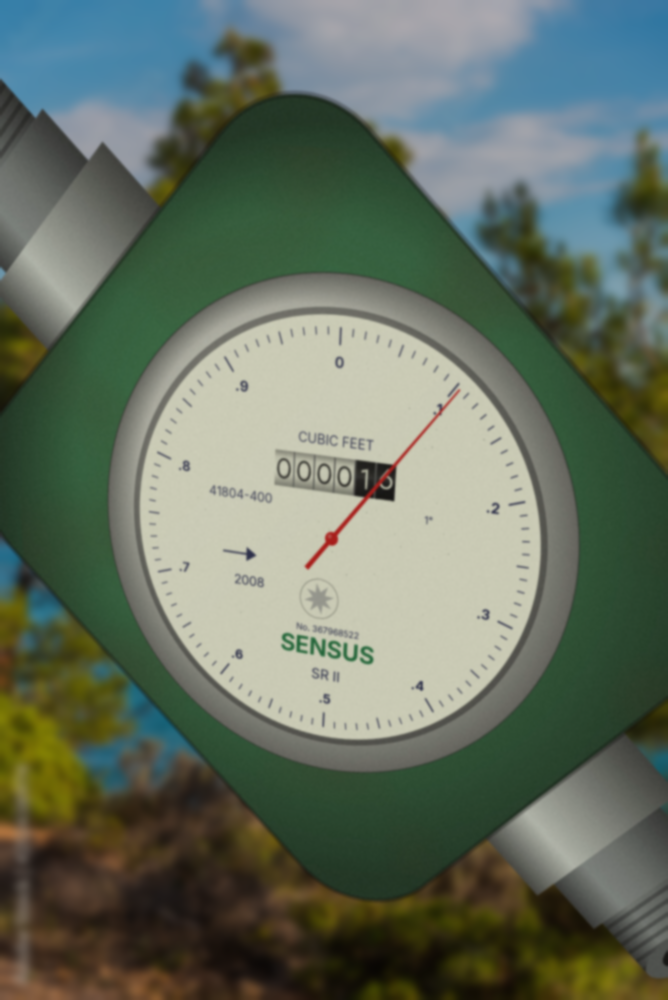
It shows ft³ 16.10
